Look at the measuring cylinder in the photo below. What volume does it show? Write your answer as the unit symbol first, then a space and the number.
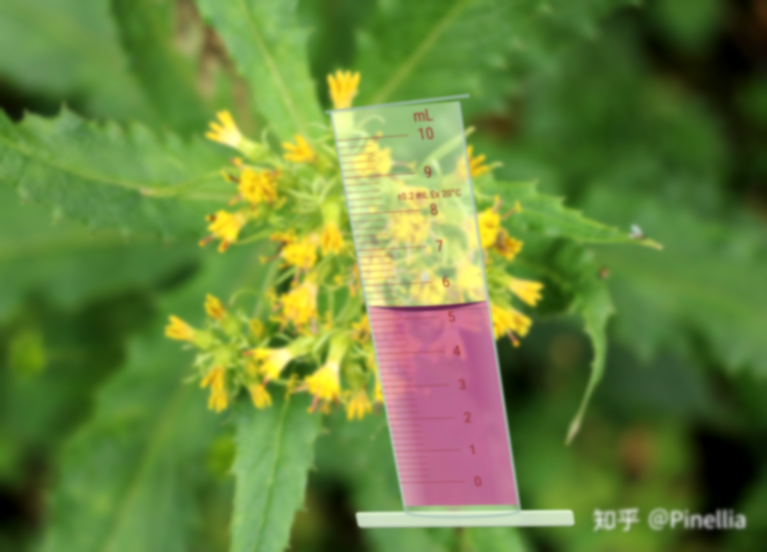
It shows mL 5.2
